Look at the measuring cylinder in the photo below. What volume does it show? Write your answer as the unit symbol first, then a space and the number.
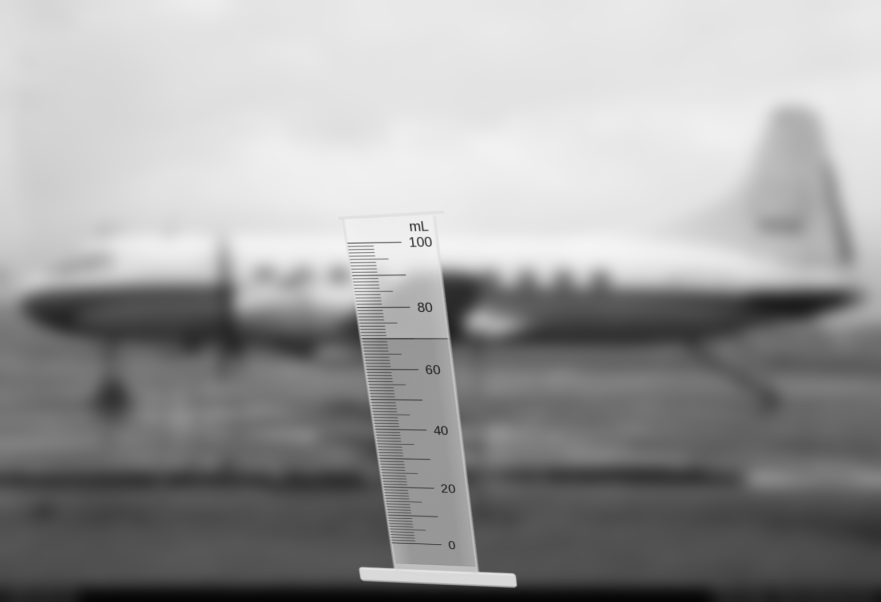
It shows mL 70
